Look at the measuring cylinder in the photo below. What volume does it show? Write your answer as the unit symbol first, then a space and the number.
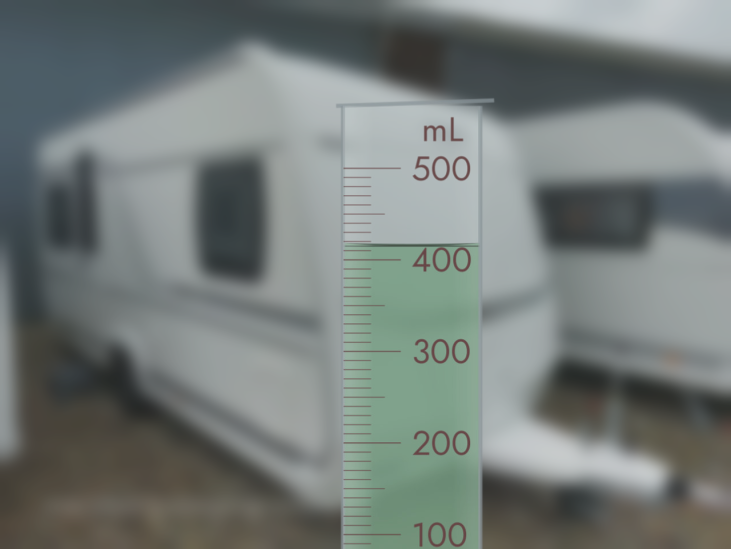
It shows mL 415
